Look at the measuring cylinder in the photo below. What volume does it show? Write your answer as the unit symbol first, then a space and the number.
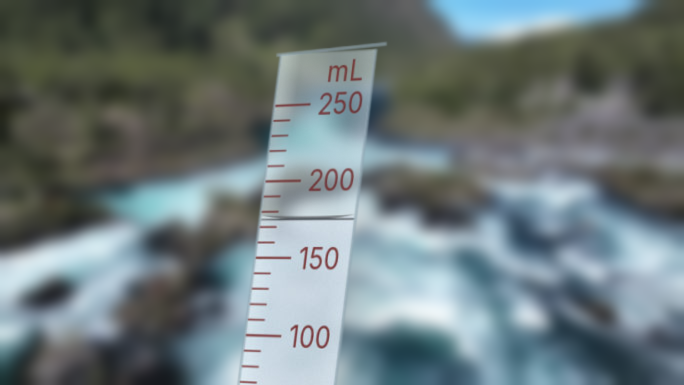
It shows mL 175
